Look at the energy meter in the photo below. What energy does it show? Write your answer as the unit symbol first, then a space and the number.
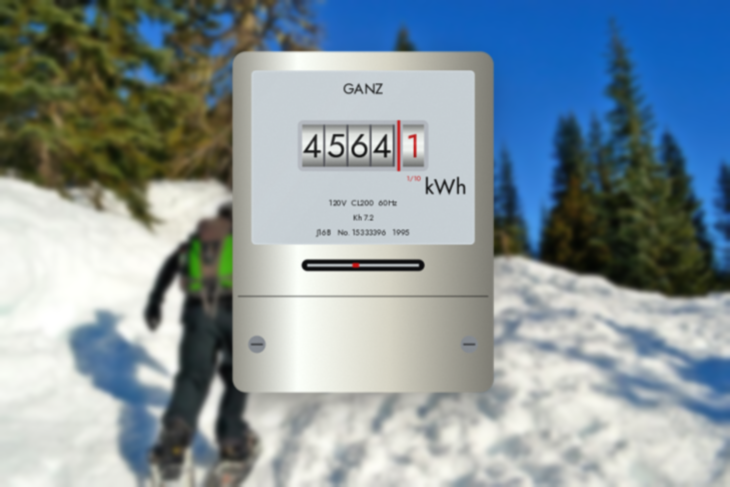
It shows kWh 4564.1
